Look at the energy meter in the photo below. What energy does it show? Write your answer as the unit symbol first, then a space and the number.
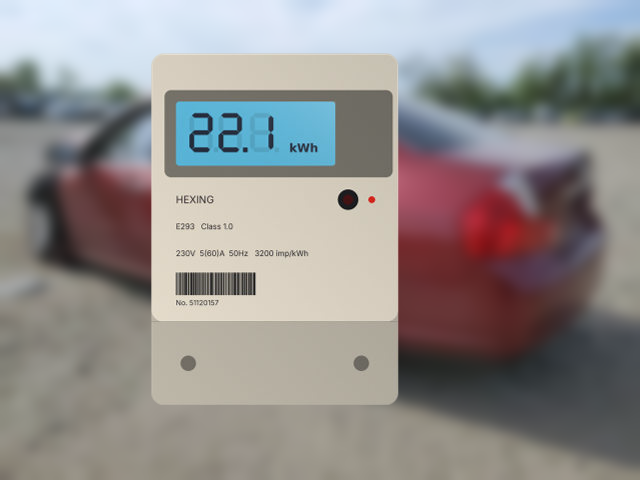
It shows kWh 22.1
